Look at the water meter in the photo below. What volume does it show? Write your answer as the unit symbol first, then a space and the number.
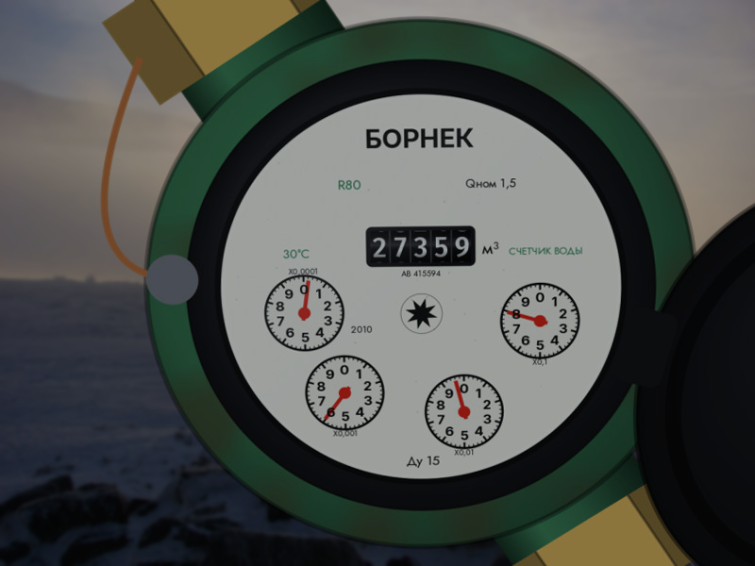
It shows m³ 27359.7960
